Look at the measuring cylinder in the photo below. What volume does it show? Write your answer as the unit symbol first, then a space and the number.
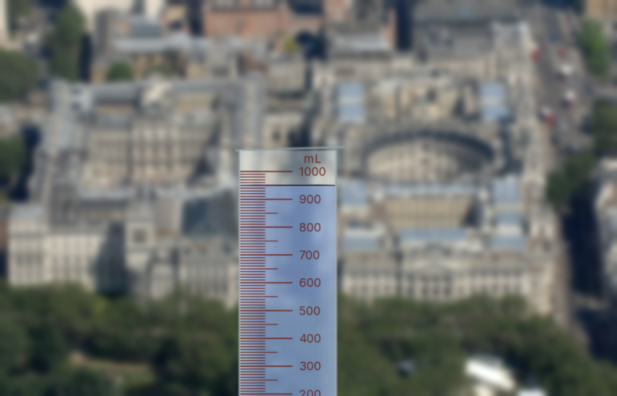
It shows mL 950
